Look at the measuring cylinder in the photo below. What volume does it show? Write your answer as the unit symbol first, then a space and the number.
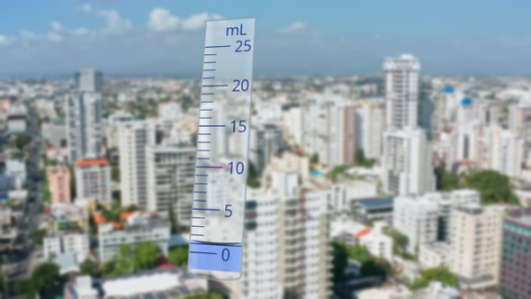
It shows mL 1
